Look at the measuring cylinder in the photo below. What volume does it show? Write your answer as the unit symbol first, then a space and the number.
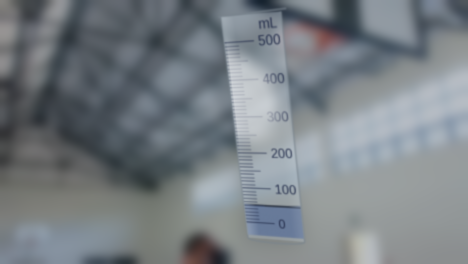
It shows mL 50
